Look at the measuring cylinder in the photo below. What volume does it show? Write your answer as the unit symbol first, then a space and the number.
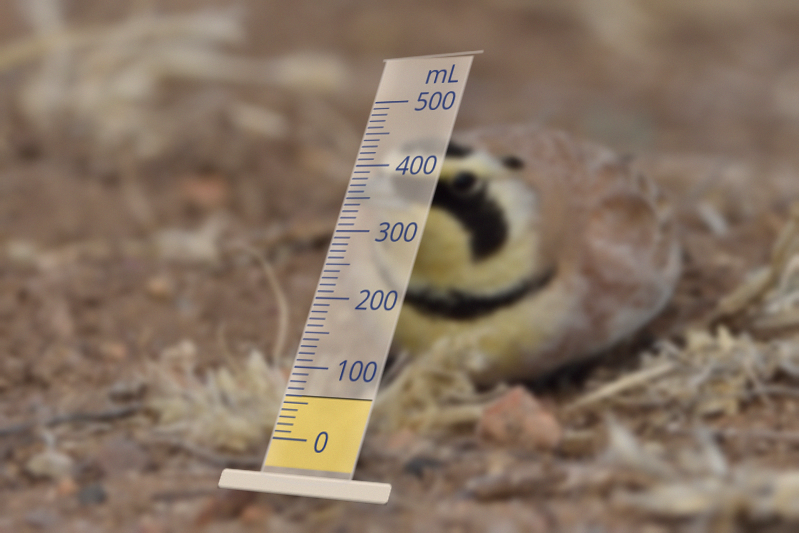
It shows mL 60
